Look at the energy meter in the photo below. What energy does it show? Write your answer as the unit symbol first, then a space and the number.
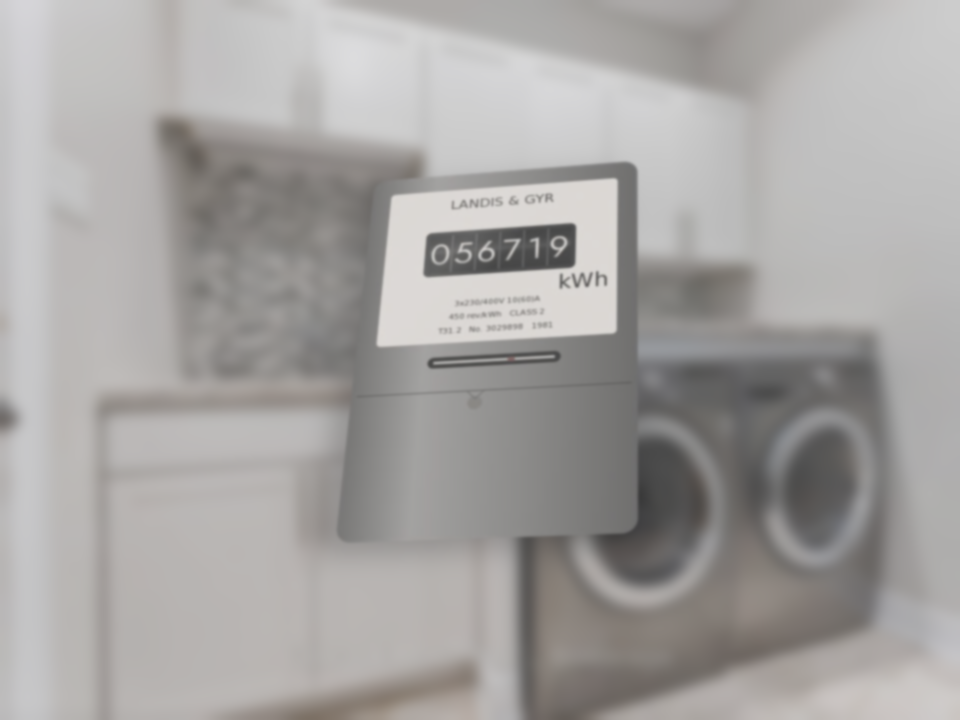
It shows kWh 56719
